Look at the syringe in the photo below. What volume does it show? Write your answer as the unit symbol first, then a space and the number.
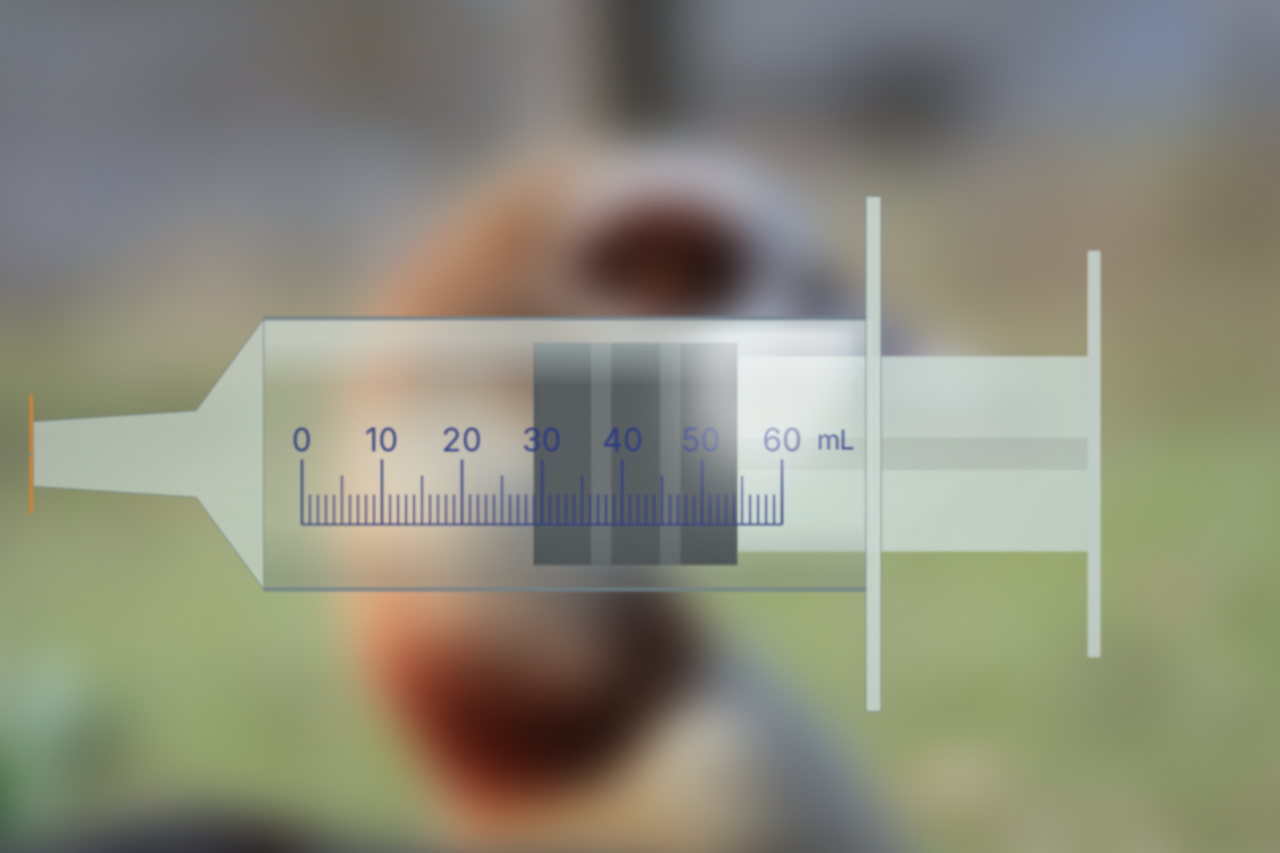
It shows mL 29
